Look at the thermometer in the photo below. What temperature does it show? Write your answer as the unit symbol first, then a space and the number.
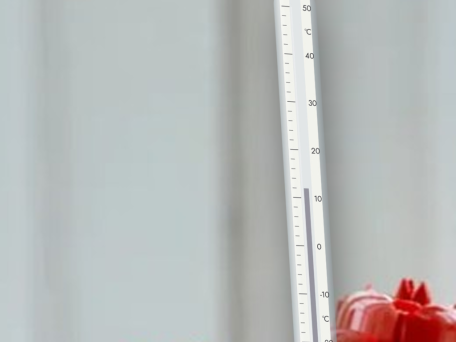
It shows °C 12
